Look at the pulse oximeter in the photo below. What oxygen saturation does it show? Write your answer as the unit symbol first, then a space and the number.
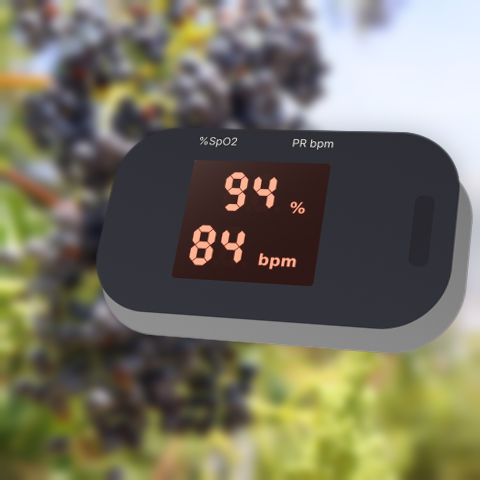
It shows % 94
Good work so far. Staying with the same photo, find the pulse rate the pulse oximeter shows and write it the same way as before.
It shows bpm 84
